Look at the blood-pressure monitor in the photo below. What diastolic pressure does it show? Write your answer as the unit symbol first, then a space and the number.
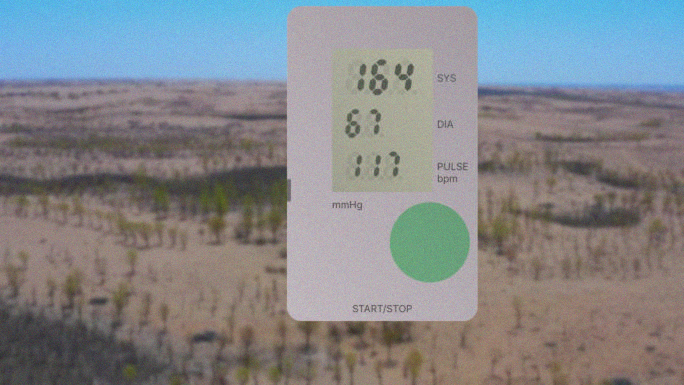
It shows mmHg 67
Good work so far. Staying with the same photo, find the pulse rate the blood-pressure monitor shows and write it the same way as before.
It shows bpm 117
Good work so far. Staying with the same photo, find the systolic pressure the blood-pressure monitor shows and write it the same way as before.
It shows mmHg 164
